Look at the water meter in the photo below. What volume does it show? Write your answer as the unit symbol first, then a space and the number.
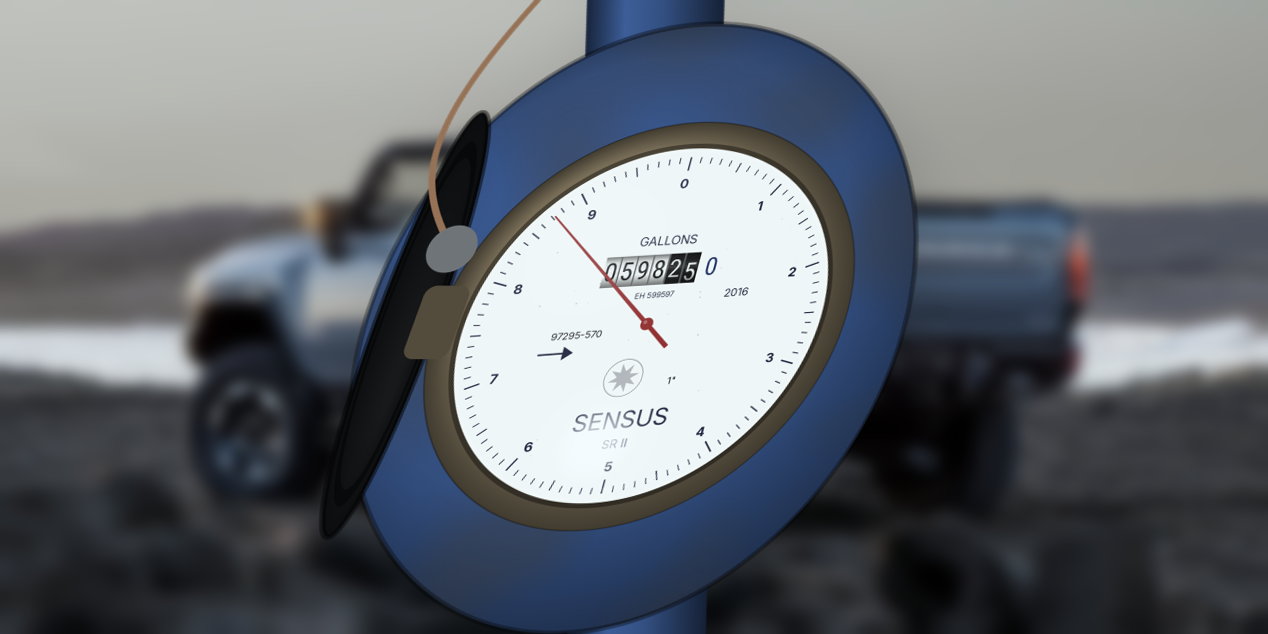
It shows gal 598248.7
